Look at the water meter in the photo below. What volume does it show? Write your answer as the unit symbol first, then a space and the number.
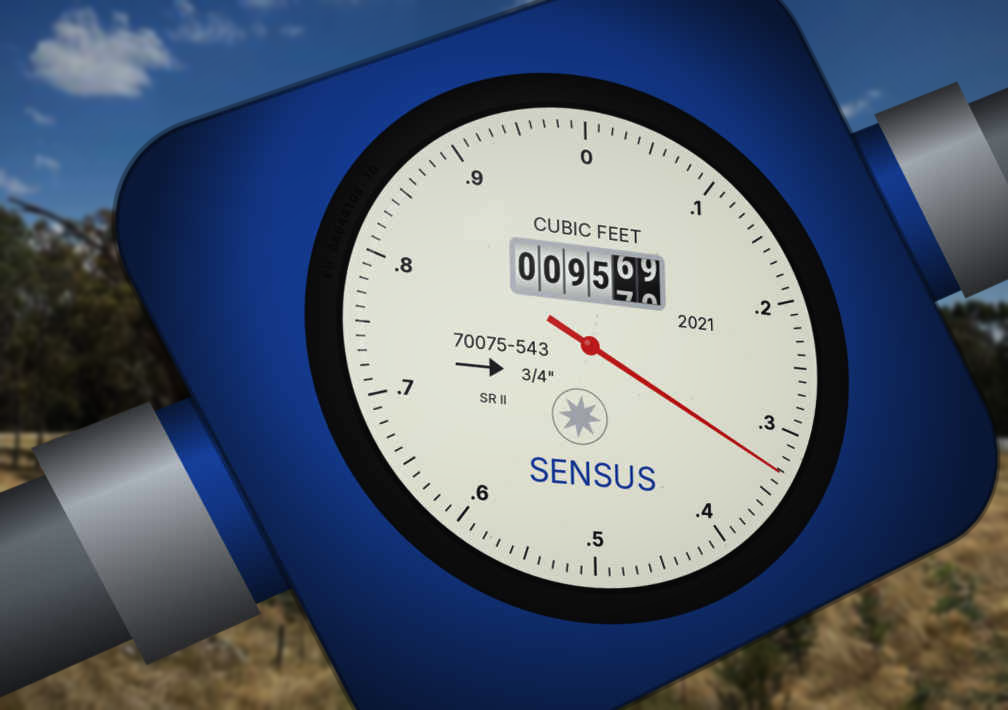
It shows ft³ 9569.33
